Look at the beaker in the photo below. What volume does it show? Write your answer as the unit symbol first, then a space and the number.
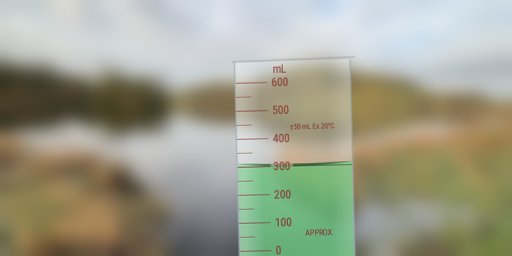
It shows mL 300
